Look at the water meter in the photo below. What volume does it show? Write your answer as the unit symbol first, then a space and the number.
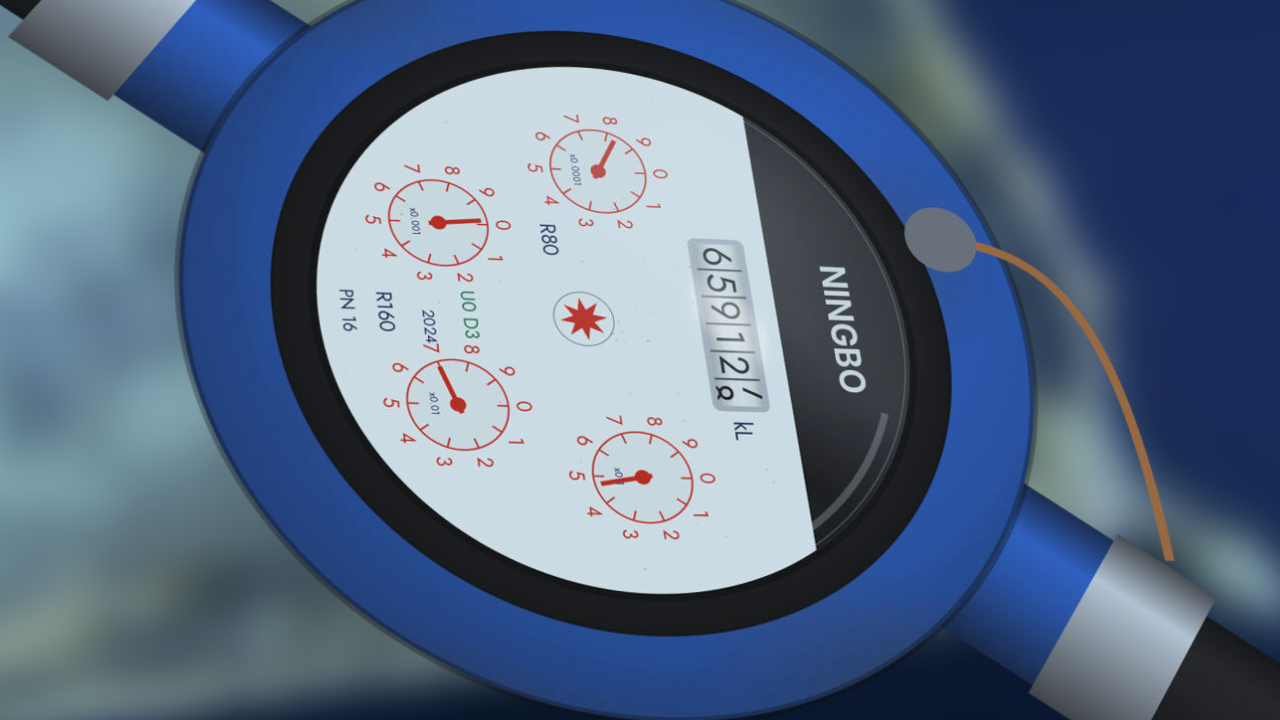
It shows kL 659127.4698
